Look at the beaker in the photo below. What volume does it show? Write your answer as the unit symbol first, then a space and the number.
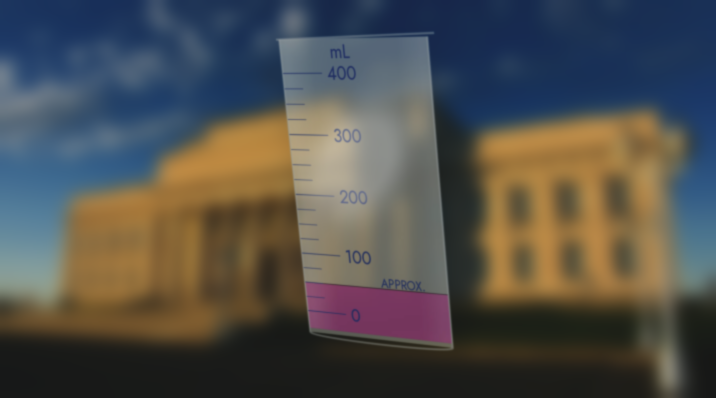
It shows mL 50
